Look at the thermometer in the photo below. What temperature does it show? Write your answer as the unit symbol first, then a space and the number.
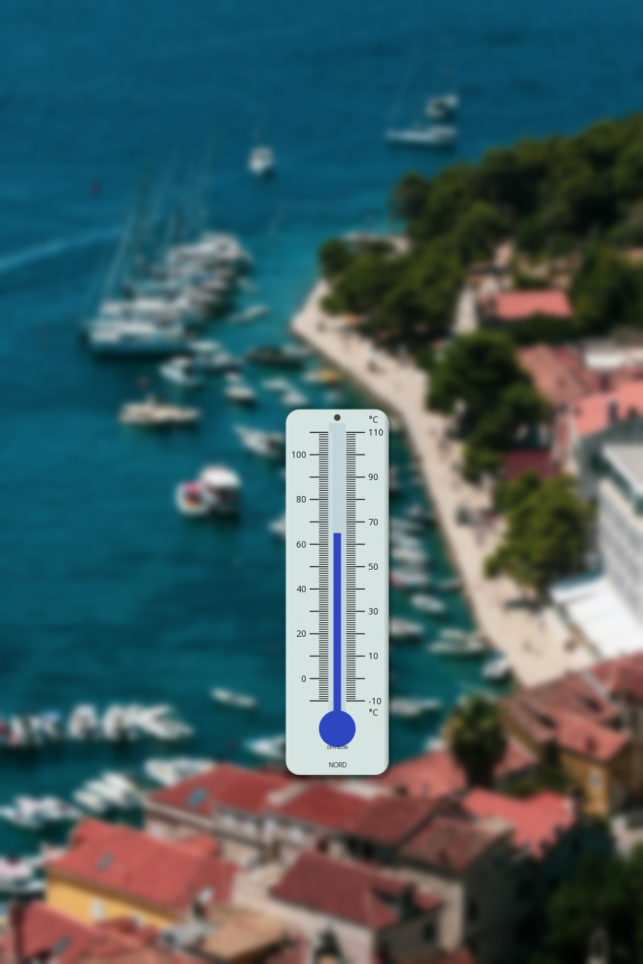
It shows °C 65
